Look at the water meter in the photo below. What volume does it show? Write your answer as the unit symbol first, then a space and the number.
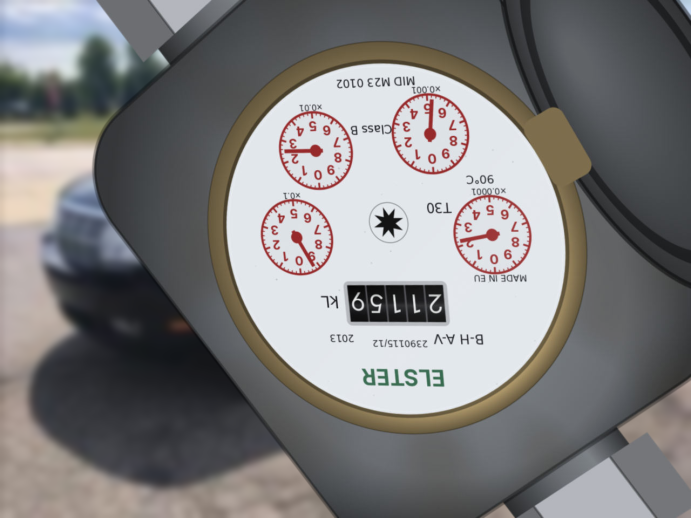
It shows kL 21158.9252
